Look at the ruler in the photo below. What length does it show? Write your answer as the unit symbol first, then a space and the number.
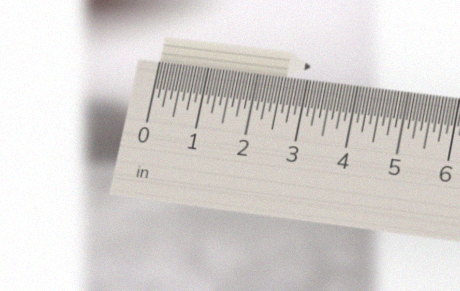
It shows in 3
